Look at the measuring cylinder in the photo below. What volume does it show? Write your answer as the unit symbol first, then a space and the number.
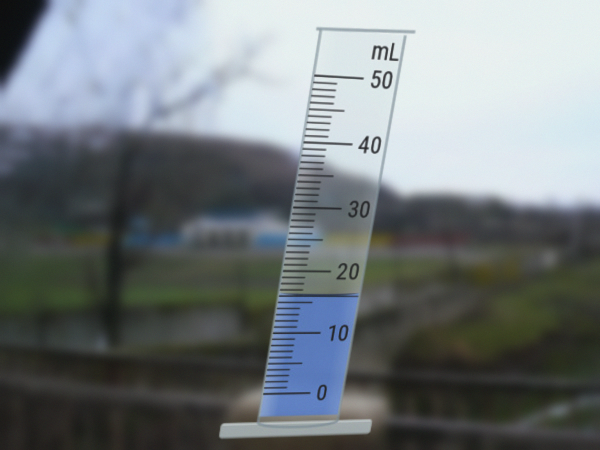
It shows mL 16
